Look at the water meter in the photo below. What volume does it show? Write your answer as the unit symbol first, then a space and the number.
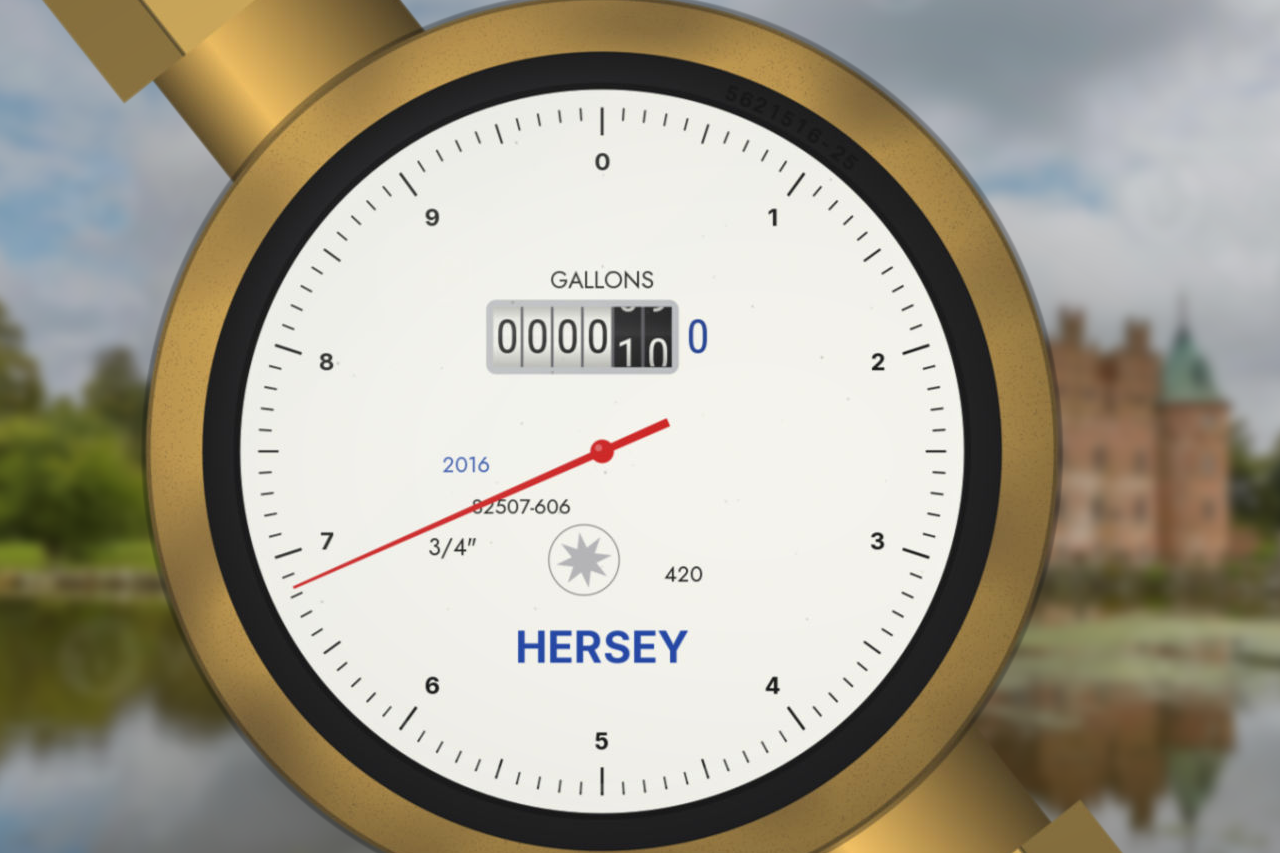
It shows gal 96.8
